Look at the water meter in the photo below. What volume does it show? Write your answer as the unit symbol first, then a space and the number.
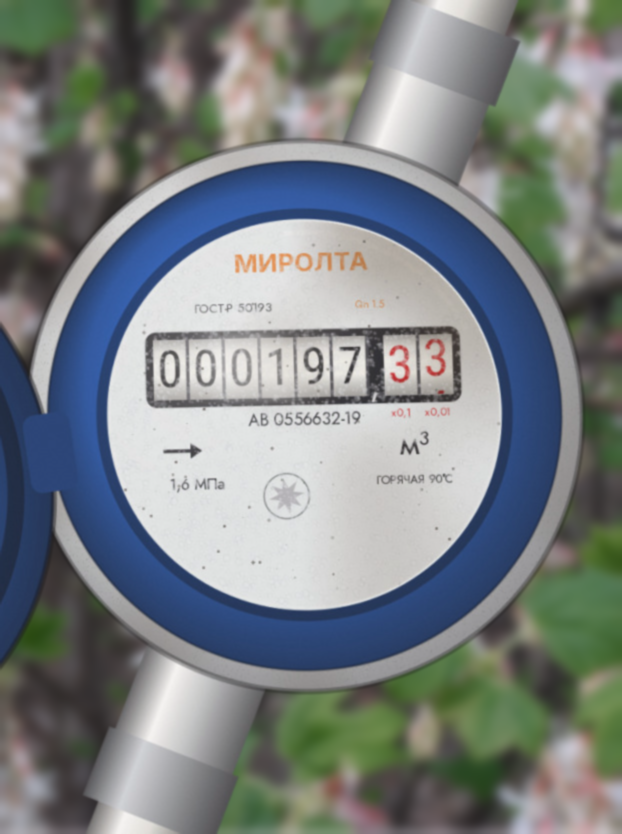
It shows m³ 197.33
